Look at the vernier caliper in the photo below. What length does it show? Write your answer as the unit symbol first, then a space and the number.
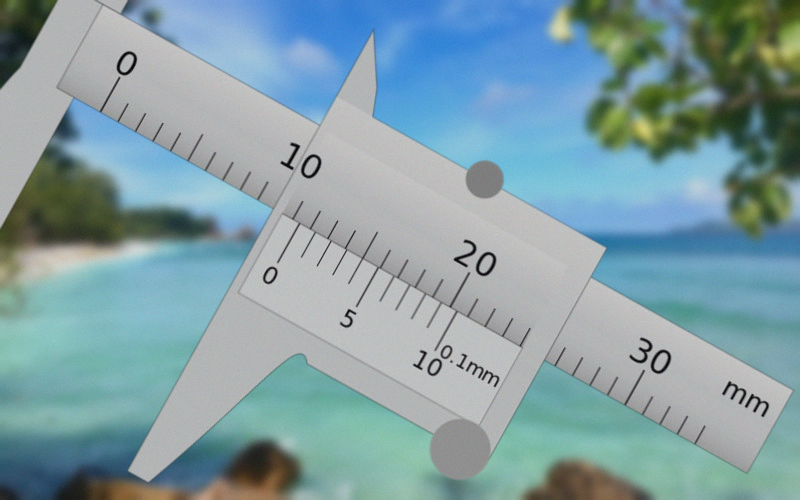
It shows mm 11.4
